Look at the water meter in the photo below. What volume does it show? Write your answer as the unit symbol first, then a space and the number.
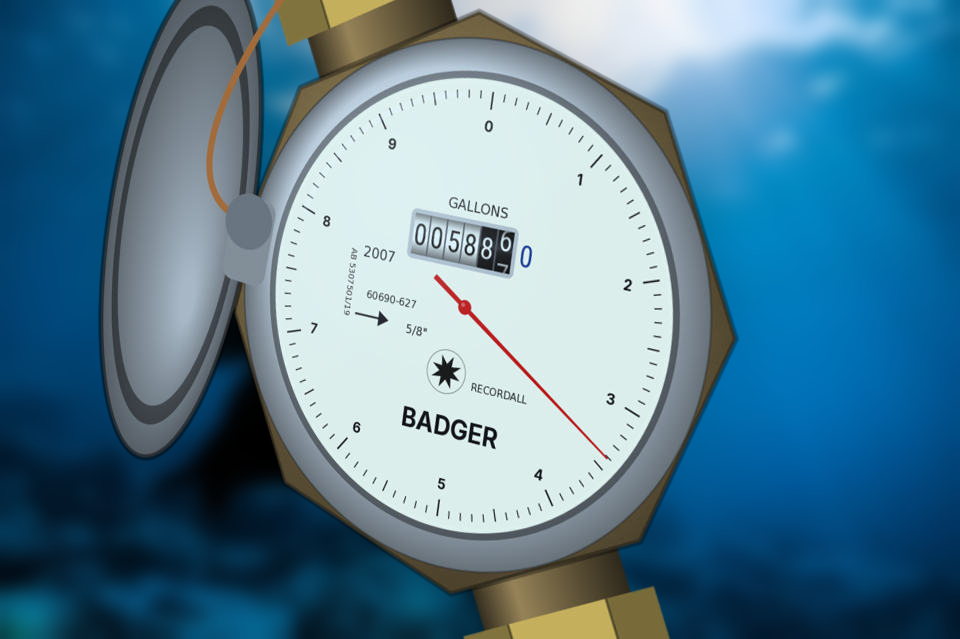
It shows gal 58863.4
